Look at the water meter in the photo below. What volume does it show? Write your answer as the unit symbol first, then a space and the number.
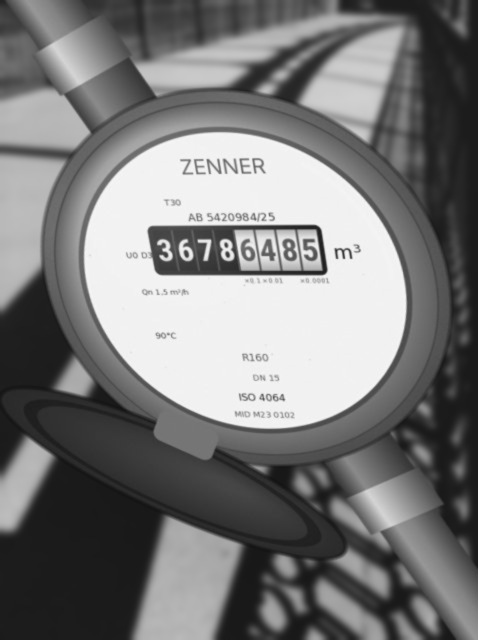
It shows m³ 3678.6485
